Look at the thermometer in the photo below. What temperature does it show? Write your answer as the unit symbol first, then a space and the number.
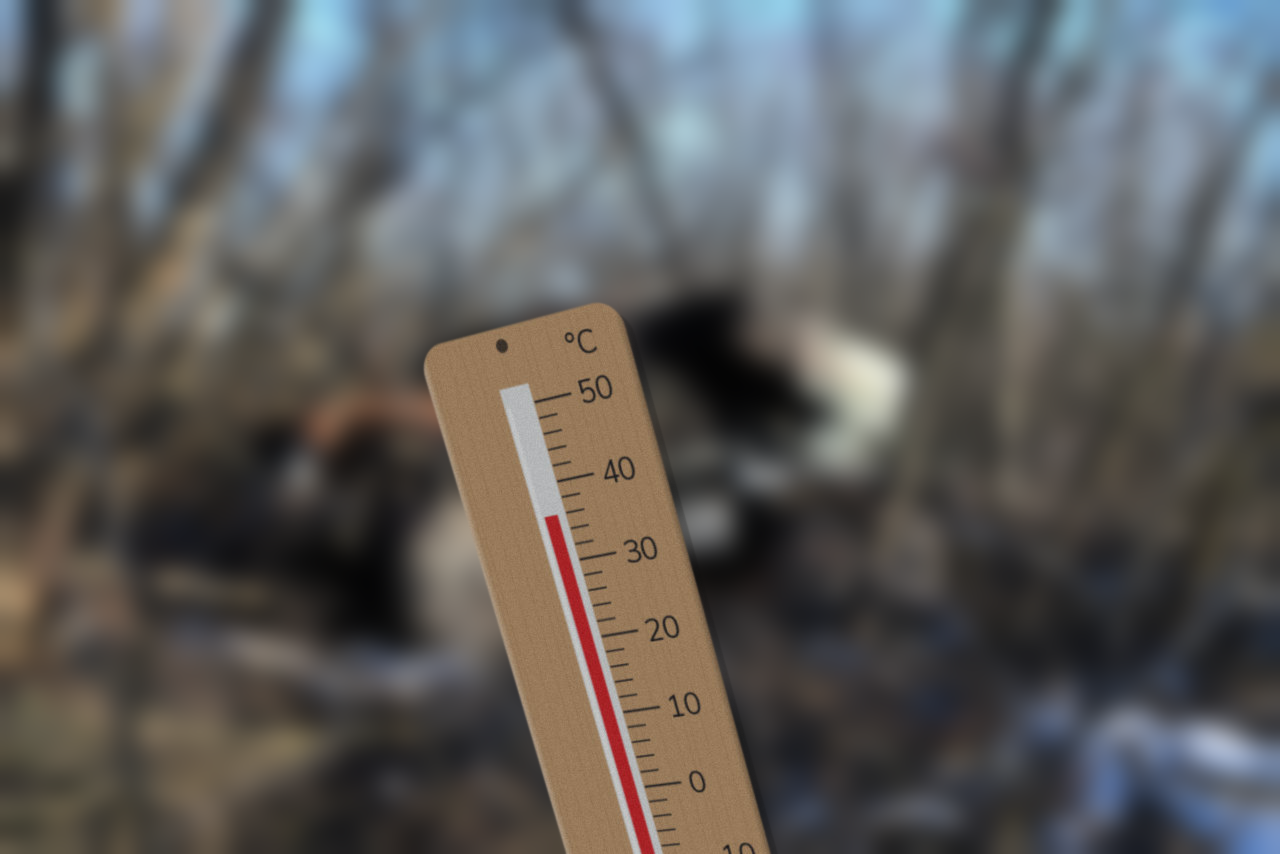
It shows °C 36
